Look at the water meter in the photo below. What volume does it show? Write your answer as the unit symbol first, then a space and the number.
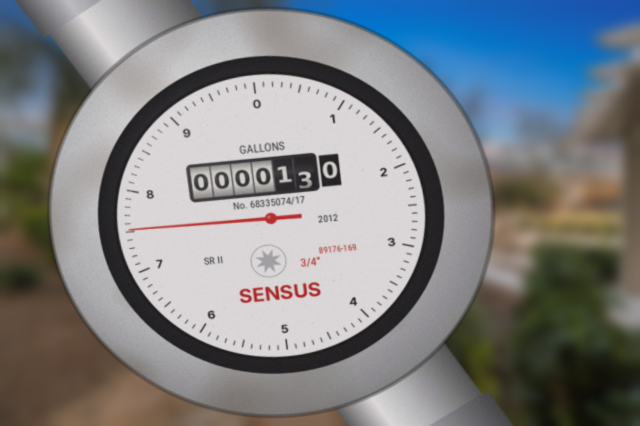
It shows gal 127.5
